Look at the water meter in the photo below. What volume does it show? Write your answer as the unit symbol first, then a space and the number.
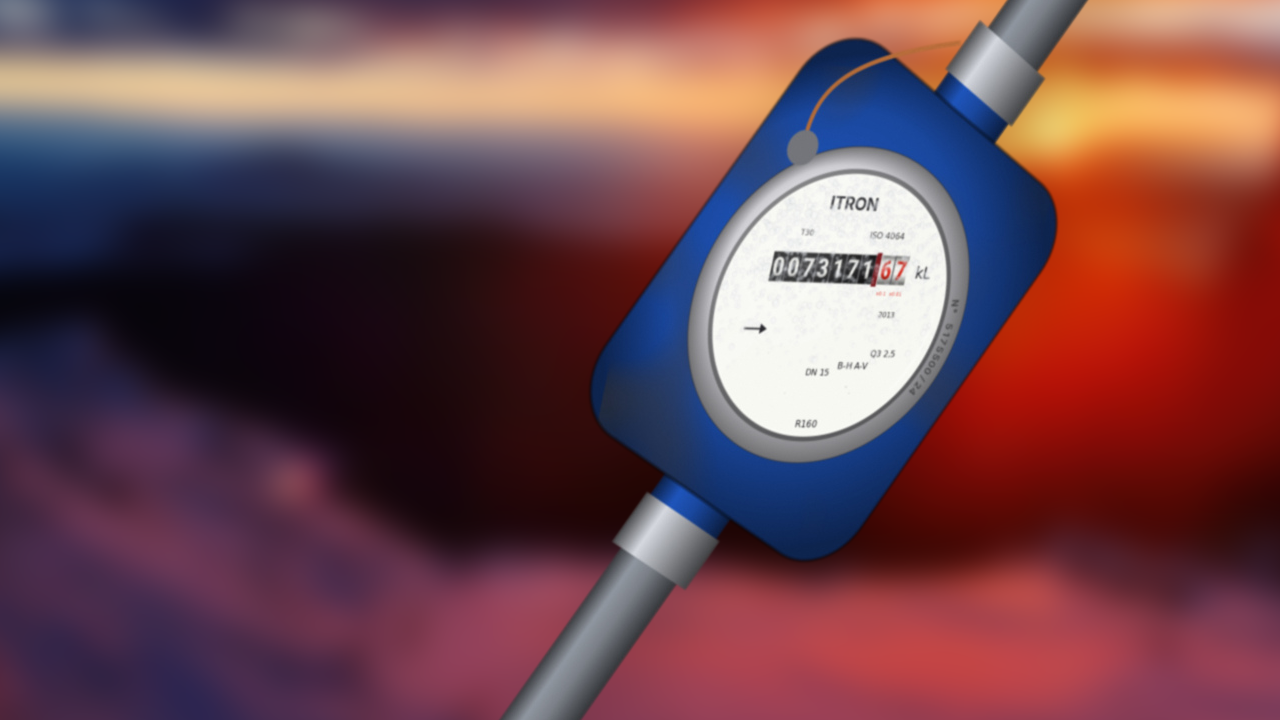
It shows kL 73171.67
